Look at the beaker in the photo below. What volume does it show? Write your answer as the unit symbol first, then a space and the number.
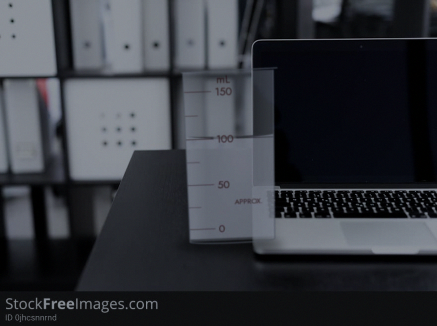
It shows mL 100
